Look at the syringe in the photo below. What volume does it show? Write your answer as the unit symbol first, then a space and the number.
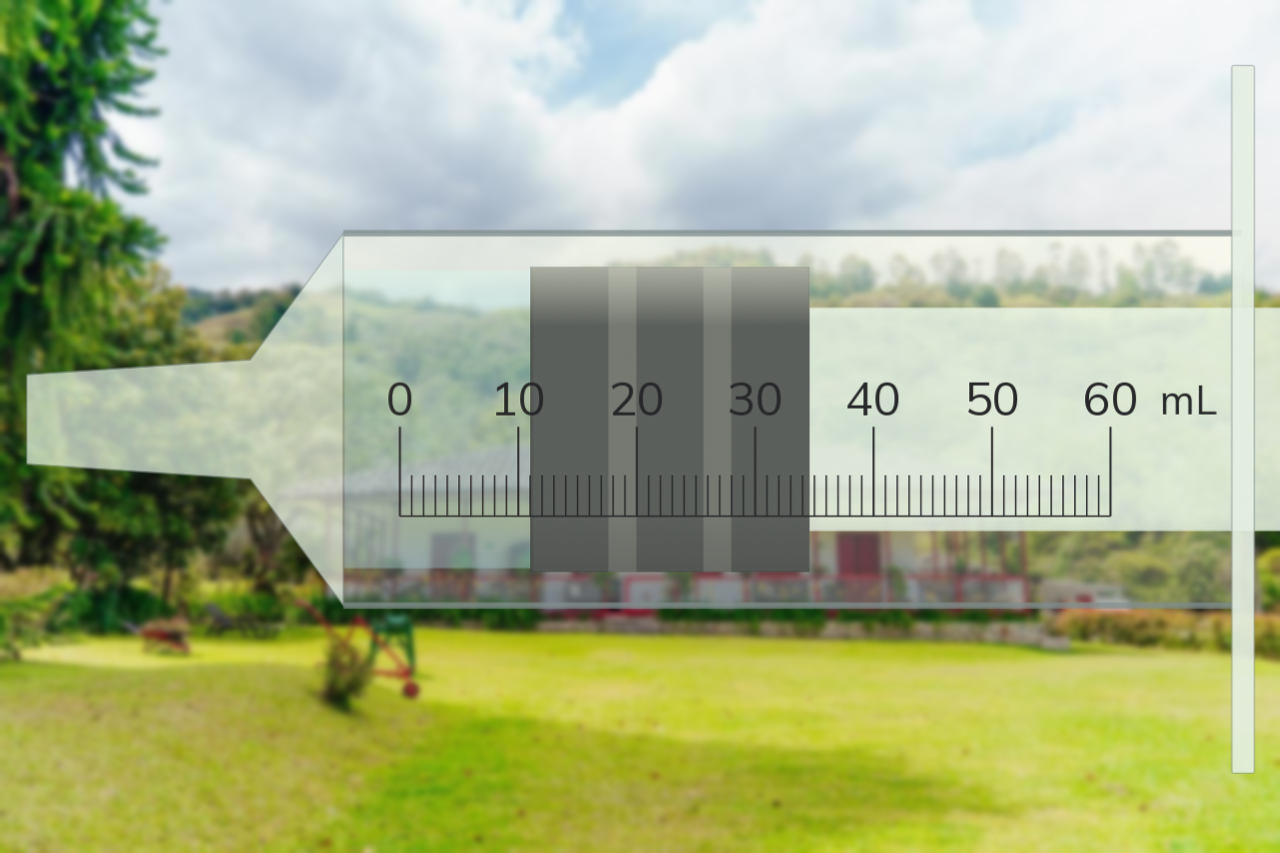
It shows mL 11
